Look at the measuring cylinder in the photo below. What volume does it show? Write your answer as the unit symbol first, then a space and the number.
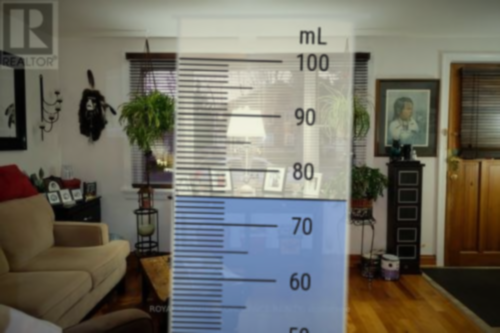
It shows mL 75
